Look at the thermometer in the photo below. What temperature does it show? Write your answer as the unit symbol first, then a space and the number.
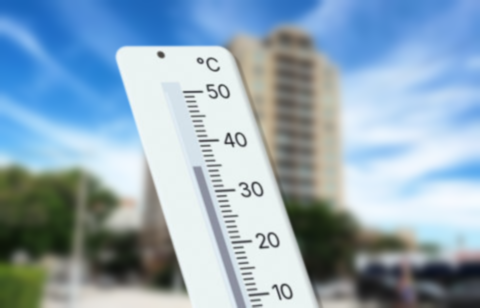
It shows °C 35
